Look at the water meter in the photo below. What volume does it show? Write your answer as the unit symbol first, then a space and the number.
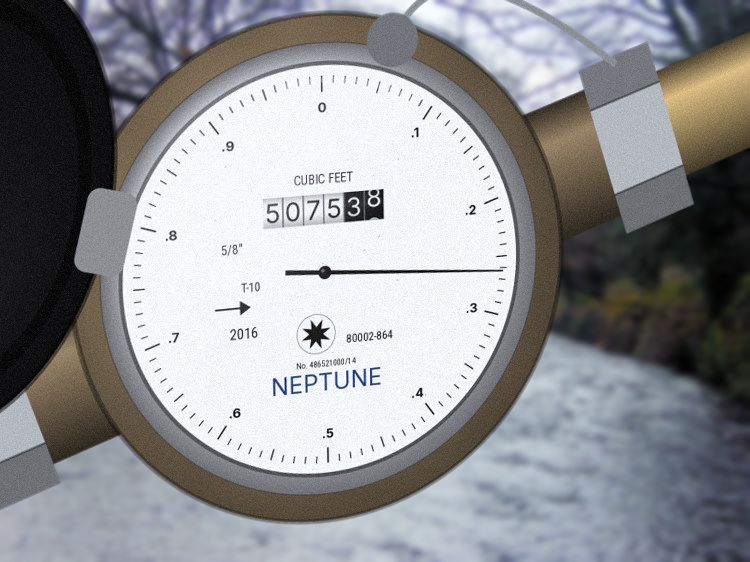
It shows ft³ 507538.26
